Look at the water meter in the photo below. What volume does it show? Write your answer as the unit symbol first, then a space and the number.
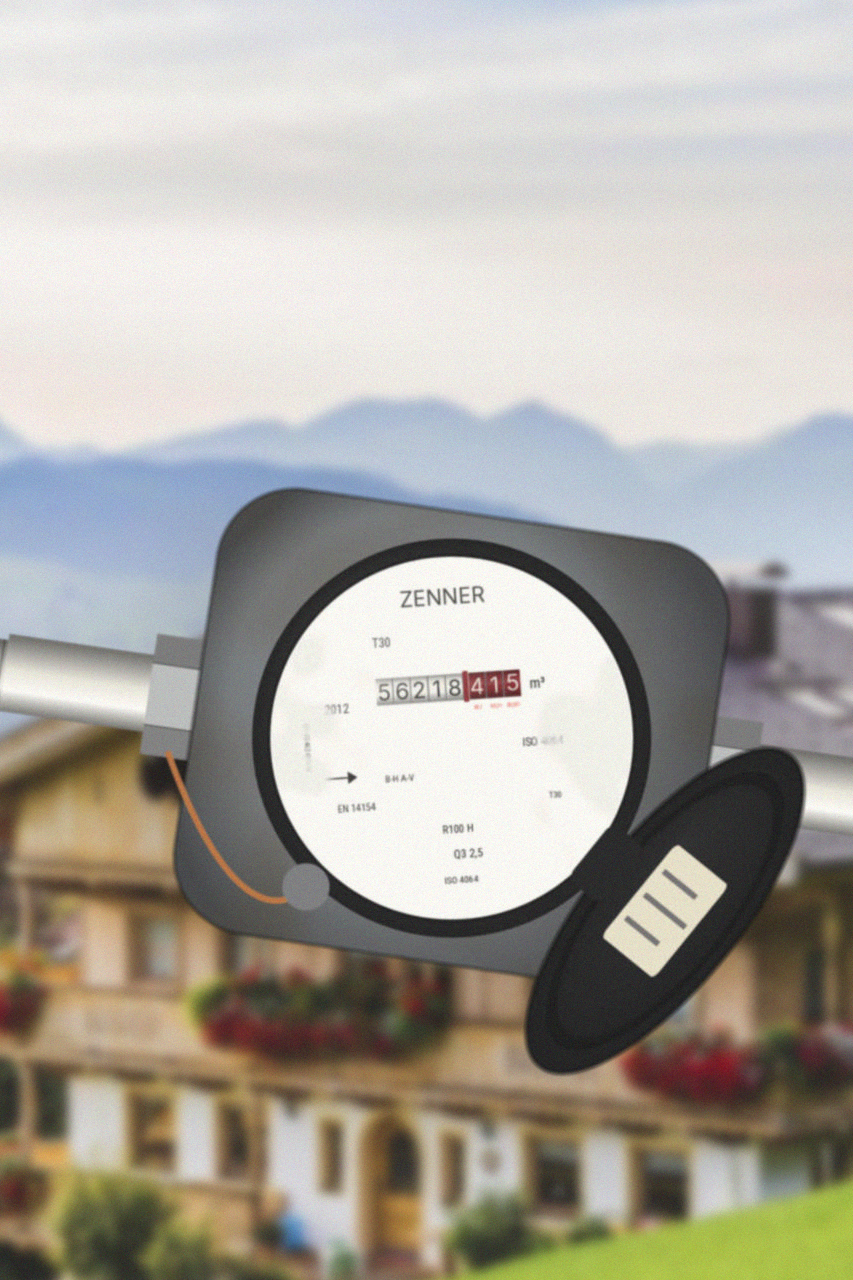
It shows m³ 56218.415
